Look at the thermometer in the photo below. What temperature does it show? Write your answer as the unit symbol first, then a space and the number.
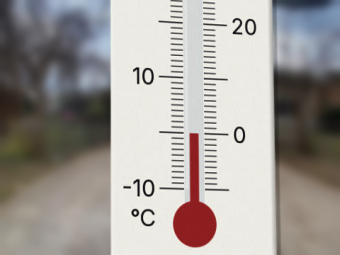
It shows °C 0
